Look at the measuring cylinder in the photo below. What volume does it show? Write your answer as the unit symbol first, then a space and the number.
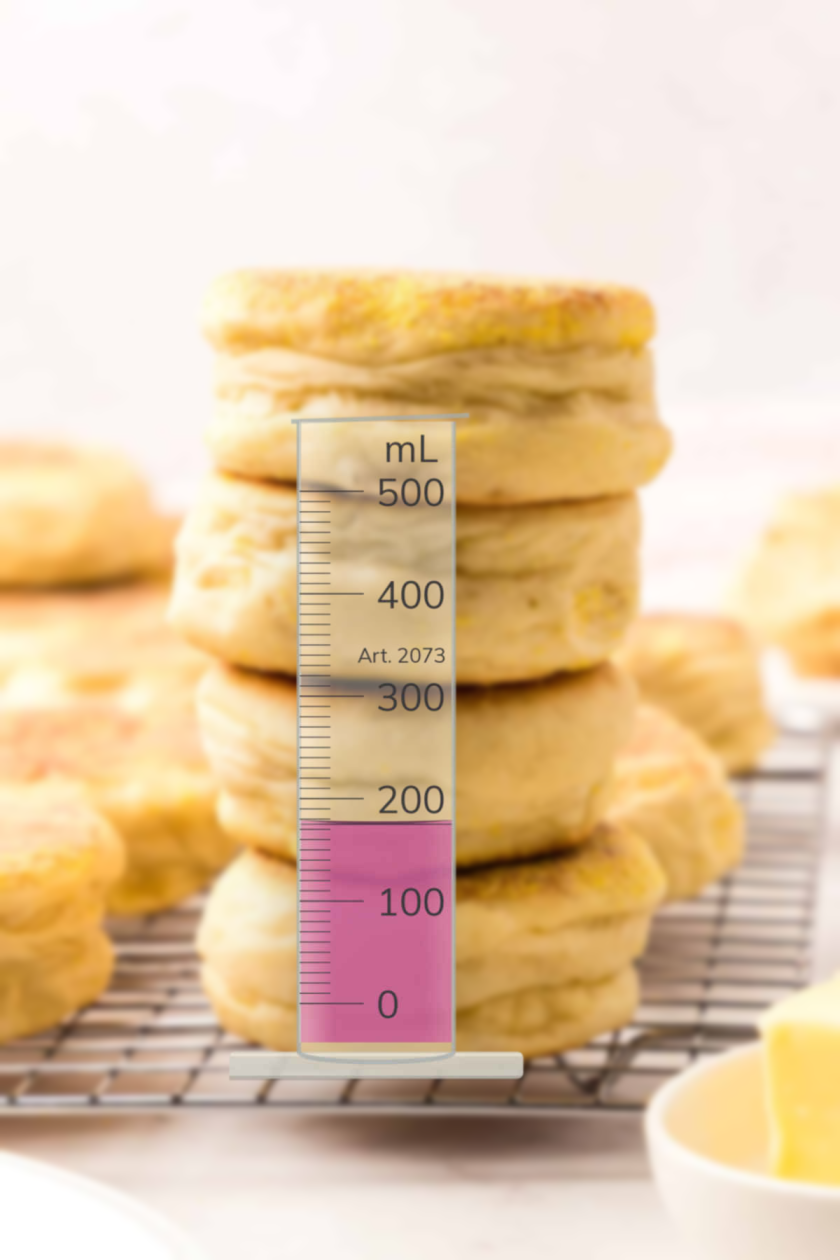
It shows mL 175
